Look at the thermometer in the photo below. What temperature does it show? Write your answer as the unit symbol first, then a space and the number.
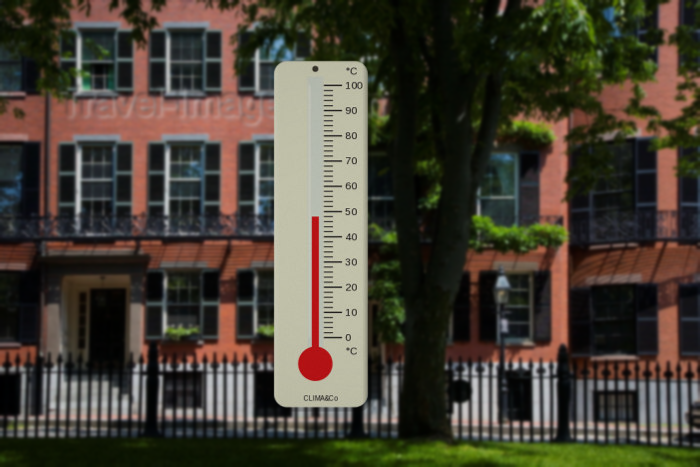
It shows °C 48
